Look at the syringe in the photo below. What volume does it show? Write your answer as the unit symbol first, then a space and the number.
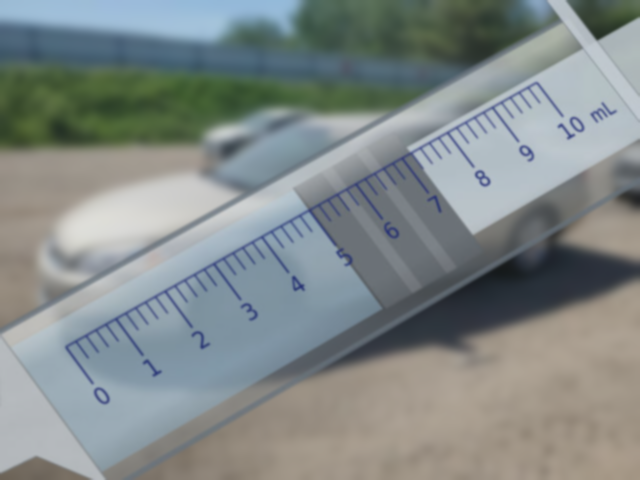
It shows mL 5
